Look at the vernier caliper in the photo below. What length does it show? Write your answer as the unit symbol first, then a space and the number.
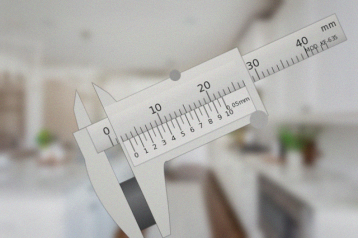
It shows mm 3.2
